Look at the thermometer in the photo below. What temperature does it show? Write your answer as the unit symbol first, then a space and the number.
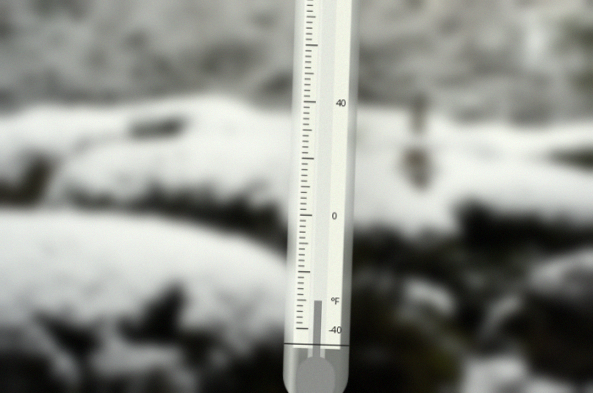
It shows °F -30
